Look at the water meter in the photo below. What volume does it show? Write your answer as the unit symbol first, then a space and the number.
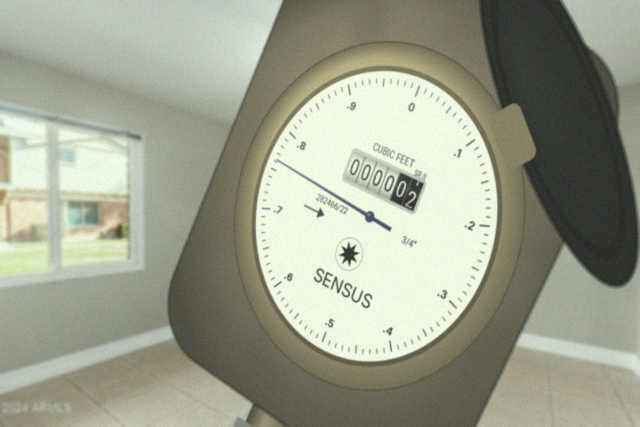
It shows ft³ 1.76
